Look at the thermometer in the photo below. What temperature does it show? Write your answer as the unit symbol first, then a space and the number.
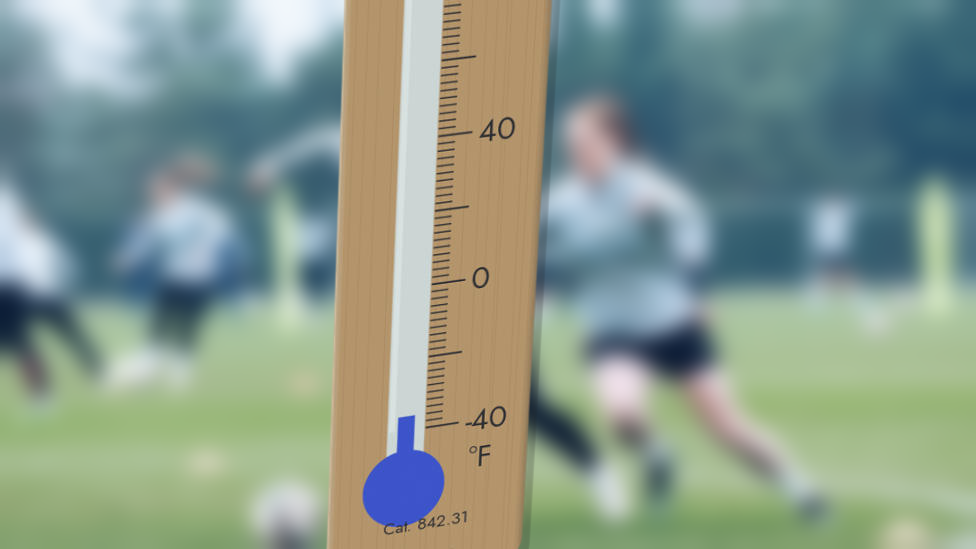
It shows °F -36
